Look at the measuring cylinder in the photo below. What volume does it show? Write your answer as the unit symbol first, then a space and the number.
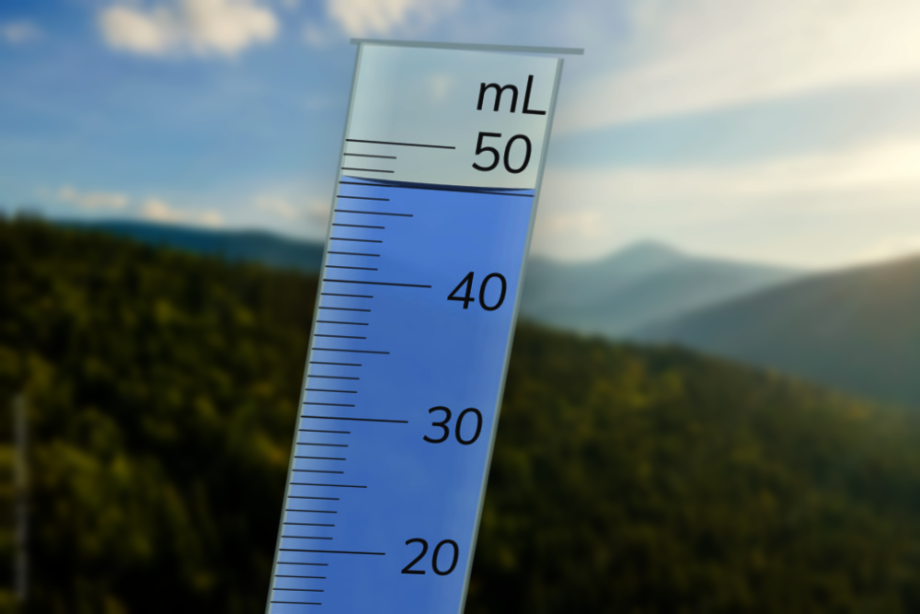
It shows mL 47
